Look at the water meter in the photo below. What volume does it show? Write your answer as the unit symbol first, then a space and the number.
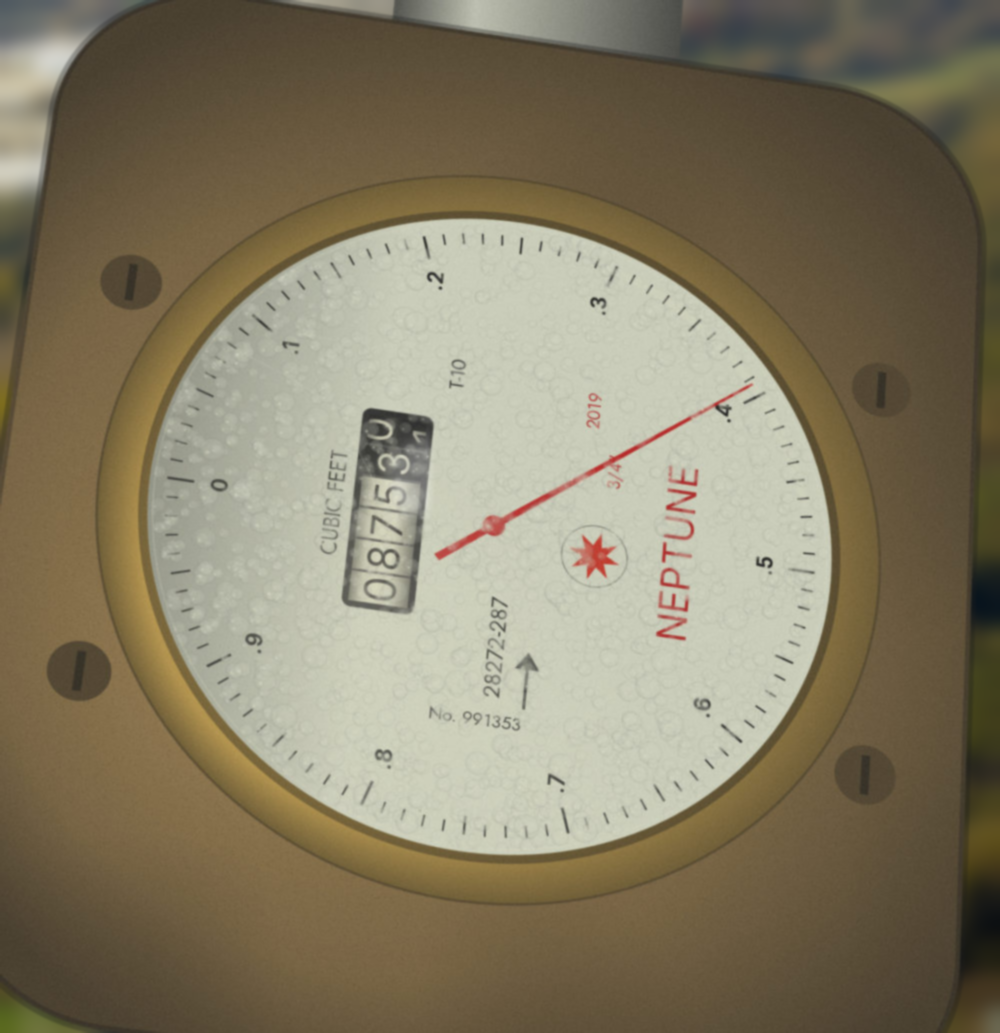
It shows ft³ 87530.39
